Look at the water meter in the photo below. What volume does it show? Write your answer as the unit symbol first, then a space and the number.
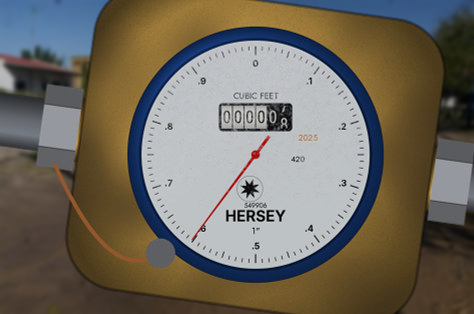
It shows ft³ 7.60
